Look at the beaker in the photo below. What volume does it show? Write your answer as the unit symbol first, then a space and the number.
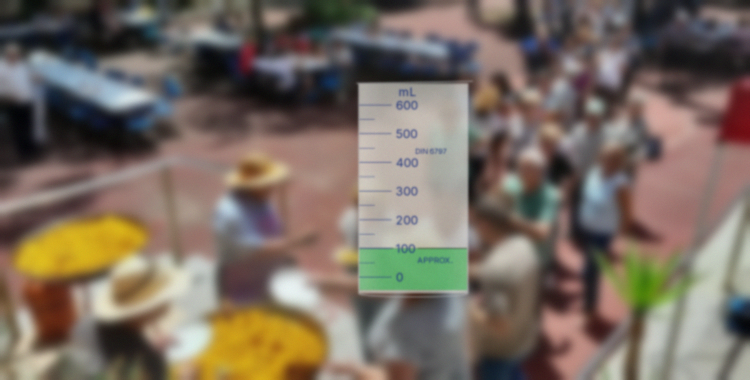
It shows mL 100
